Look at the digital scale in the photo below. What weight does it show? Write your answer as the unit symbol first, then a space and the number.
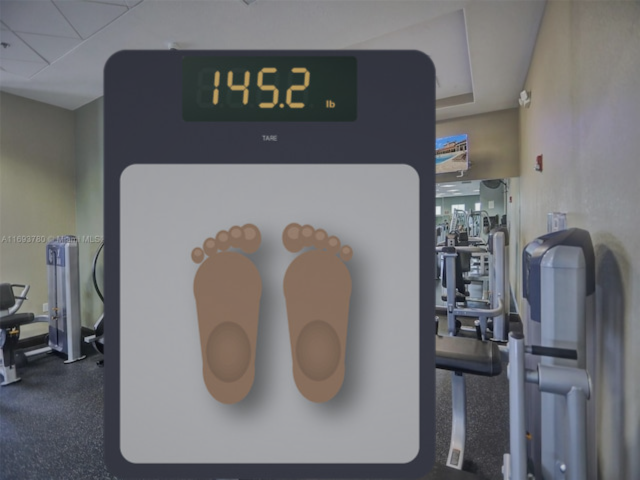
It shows lb 145.2
